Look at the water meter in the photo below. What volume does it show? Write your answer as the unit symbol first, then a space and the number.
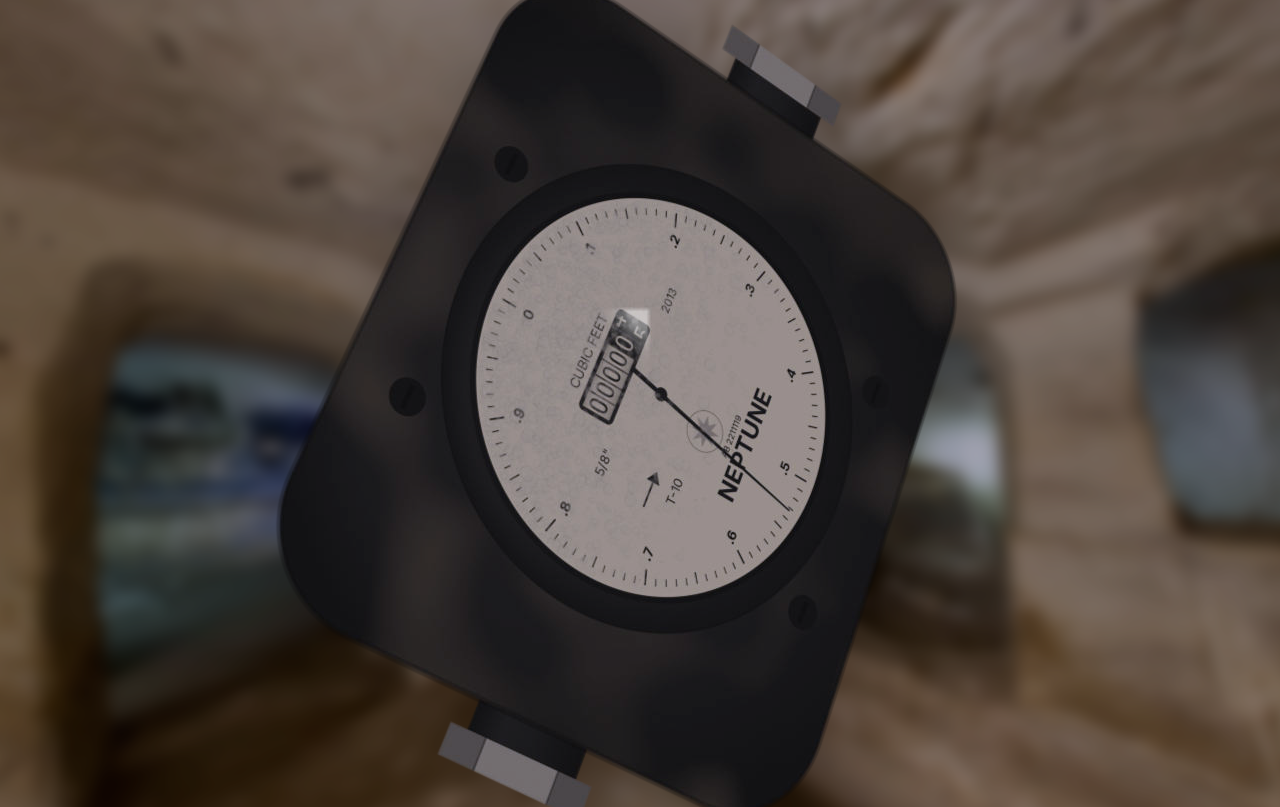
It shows ft³ 4.53
